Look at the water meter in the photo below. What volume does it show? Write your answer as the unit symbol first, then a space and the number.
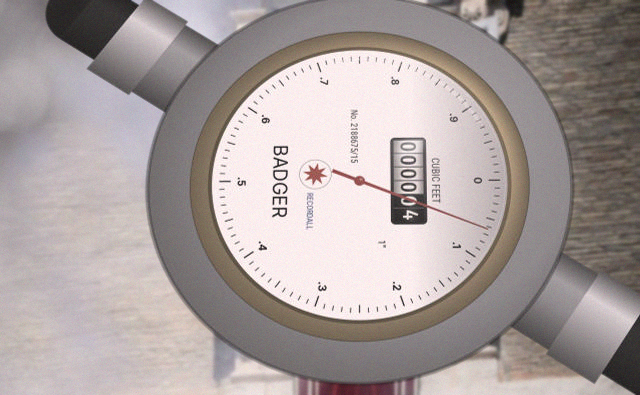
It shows ft³ 4.06
